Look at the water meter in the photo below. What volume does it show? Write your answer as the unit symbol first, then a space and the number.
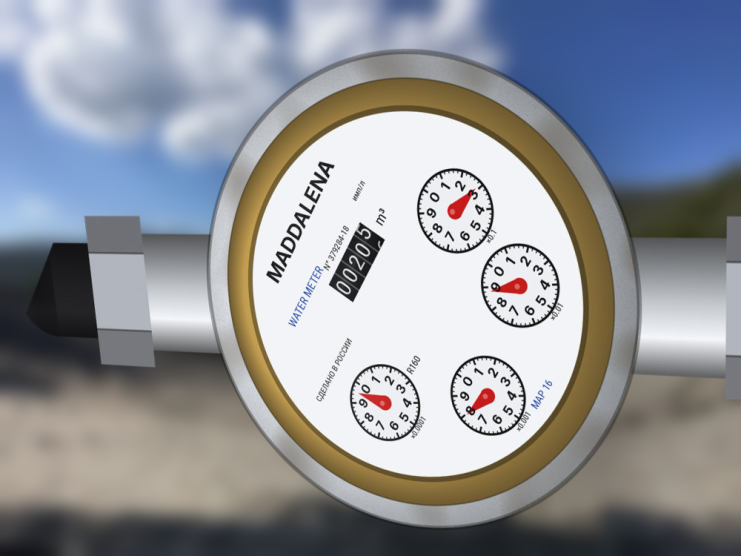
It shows m³ 205.2879
